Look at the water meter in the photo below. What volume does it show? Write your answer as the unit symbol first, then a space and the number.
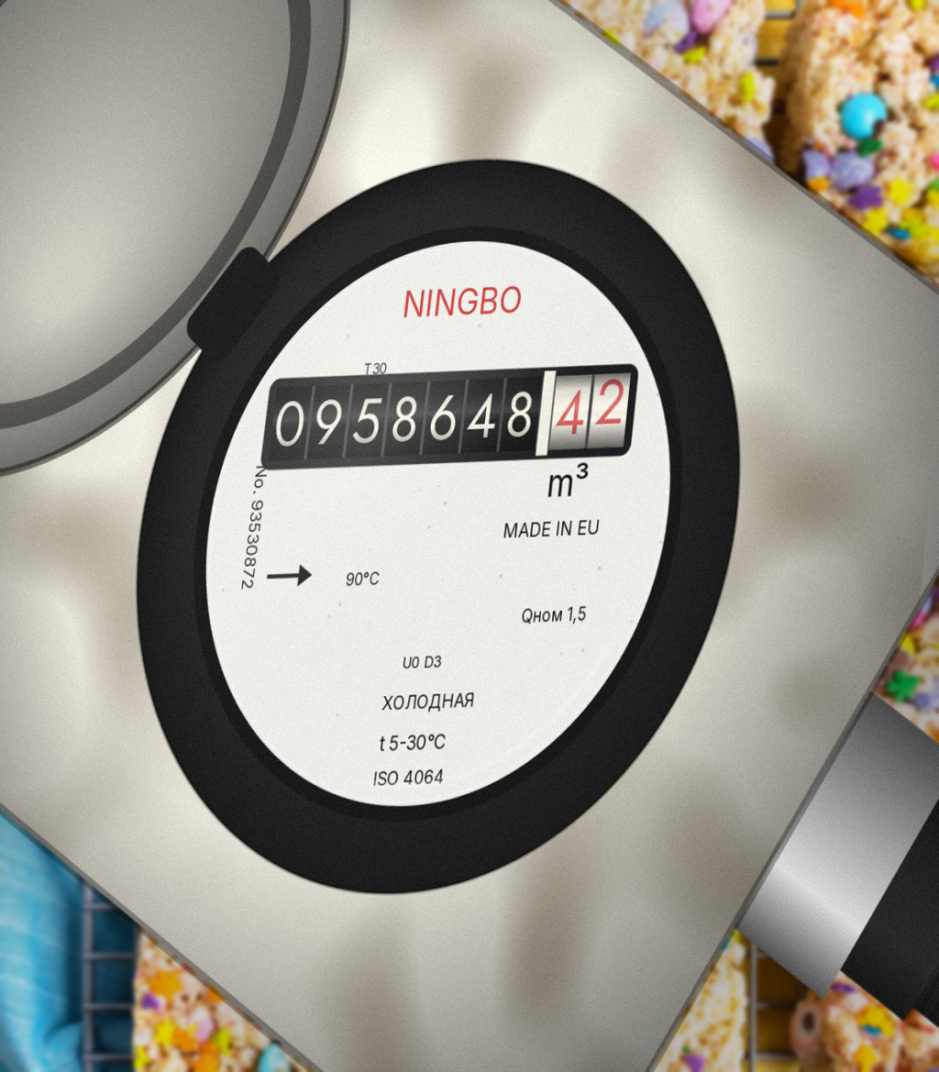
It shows m³ 958648.42
